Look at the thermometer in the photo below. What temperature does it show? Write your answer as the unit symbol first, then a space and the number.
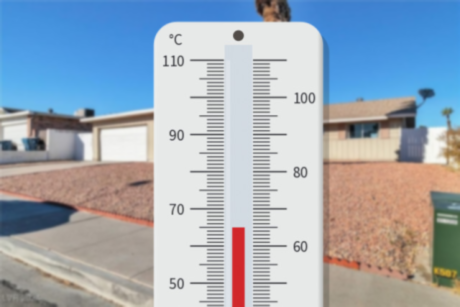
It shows °C 65
